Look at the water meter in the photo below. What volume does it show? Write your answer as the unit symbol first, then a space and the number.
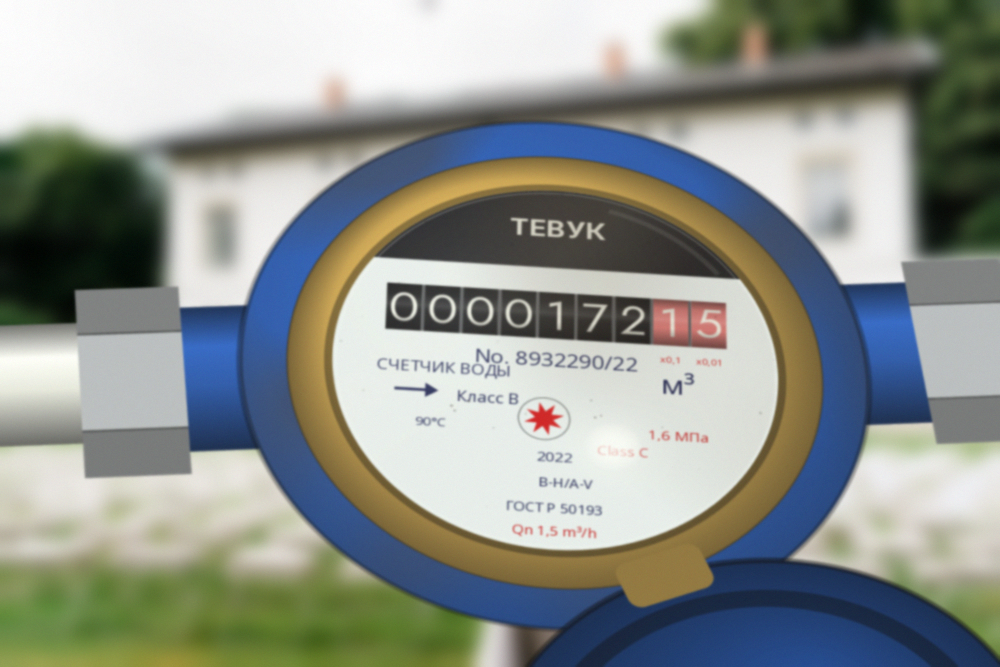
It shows m³ 172.15
